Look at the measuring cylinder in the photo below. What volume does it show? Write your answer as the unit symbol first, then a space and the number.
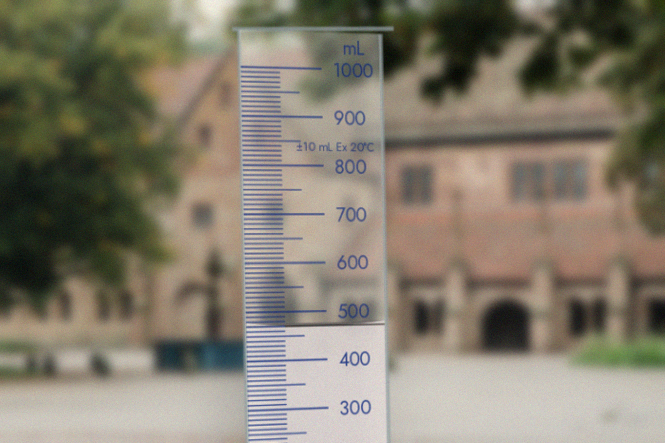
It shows mL 470
